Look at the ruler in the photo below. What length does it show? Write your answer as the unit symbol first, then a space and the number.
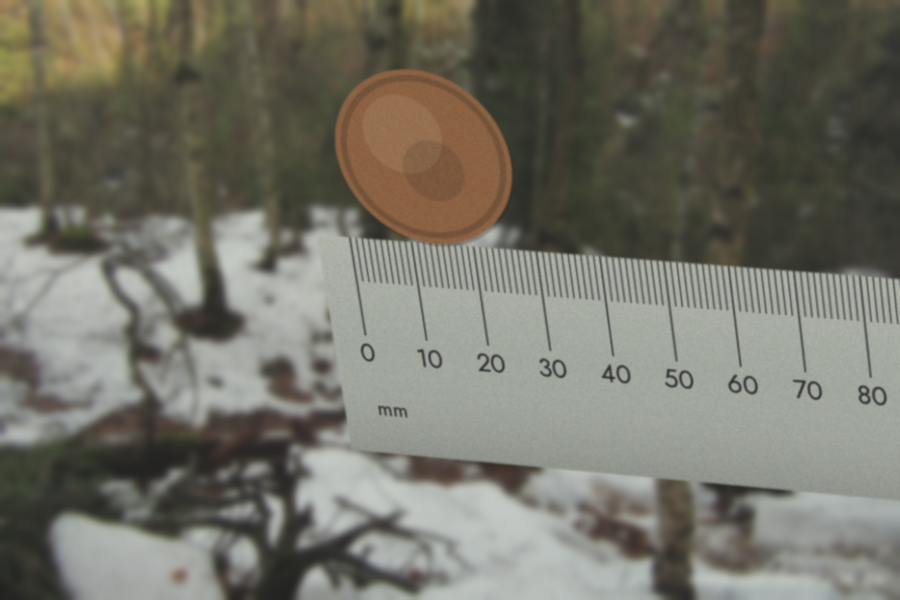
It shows mm 28
